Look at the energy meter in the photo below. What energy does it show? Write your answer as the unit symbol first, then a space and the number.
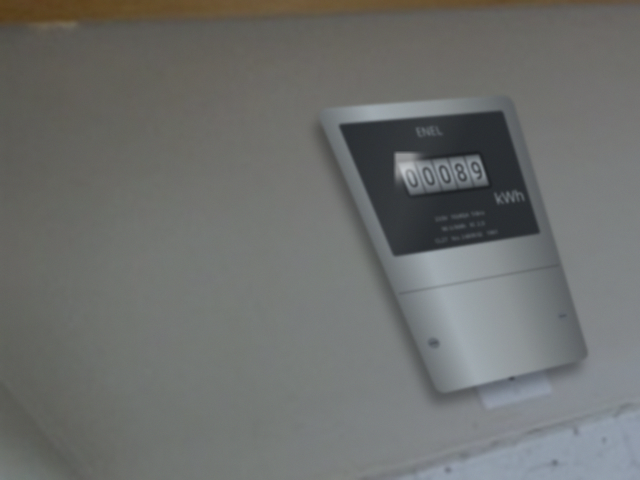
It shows kWh 89
